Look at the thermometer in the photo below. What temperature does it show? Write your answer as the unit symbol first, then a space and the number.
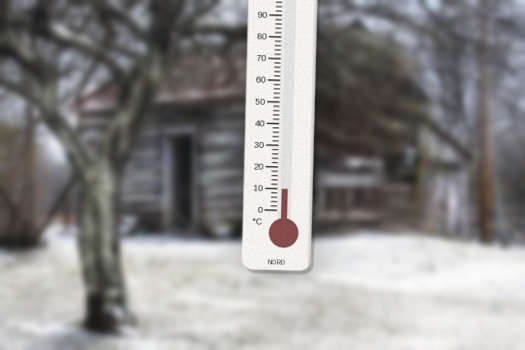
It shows °C 10
